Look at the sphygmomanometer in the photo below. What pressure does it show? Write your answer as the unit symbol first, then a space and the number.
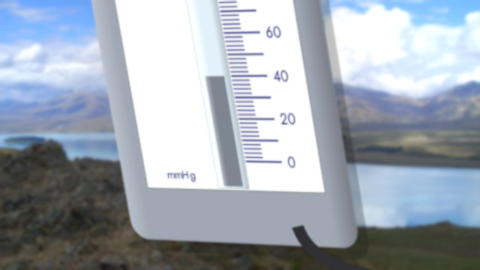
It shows mmHg 40
